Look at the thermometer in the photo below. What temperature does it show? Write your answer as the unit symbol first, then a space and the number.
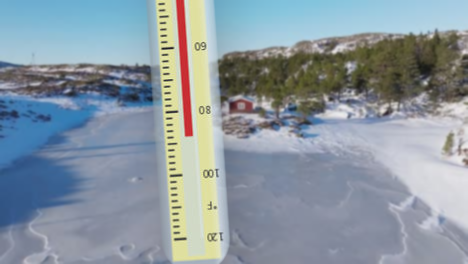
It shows °F 88
